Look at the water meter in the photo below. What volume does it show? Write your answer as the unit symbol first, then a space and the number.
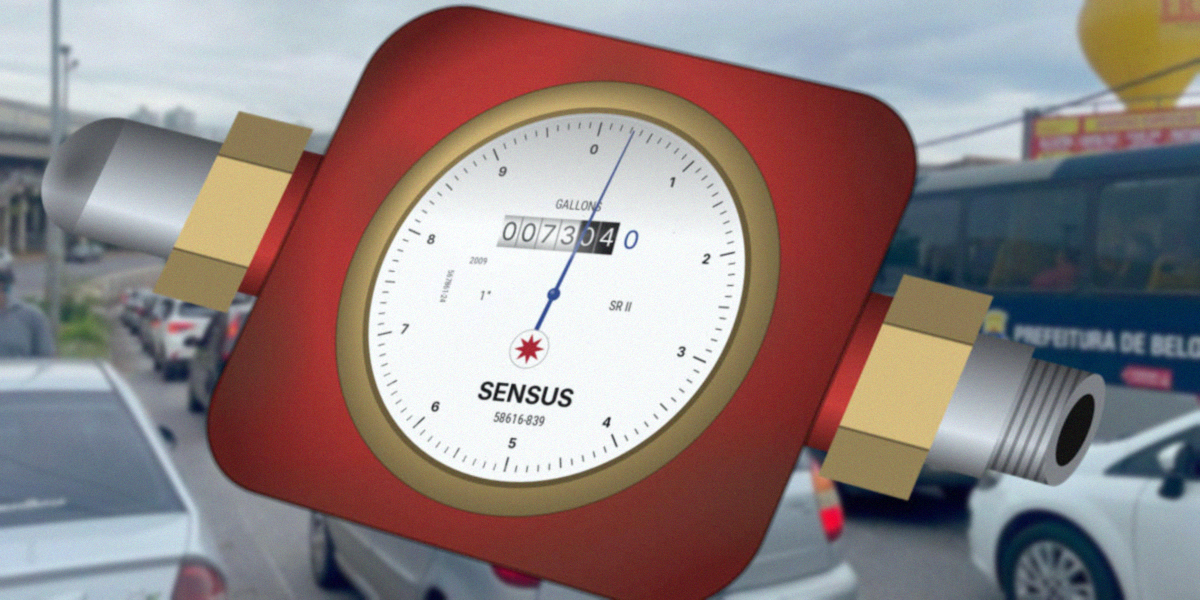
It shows gal 73040.3
